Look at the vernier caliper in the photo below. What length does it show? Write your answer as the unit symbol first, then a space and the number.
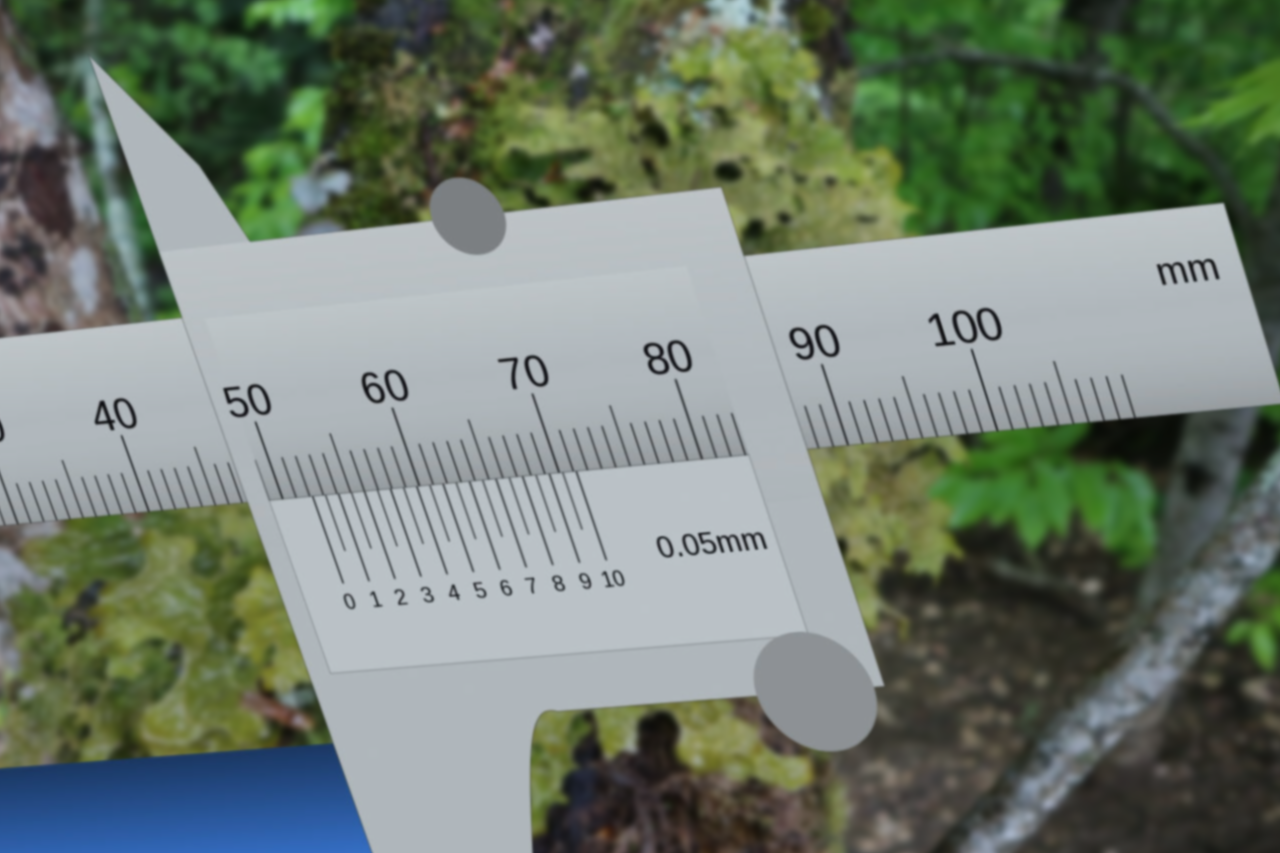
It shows mm 52.2
